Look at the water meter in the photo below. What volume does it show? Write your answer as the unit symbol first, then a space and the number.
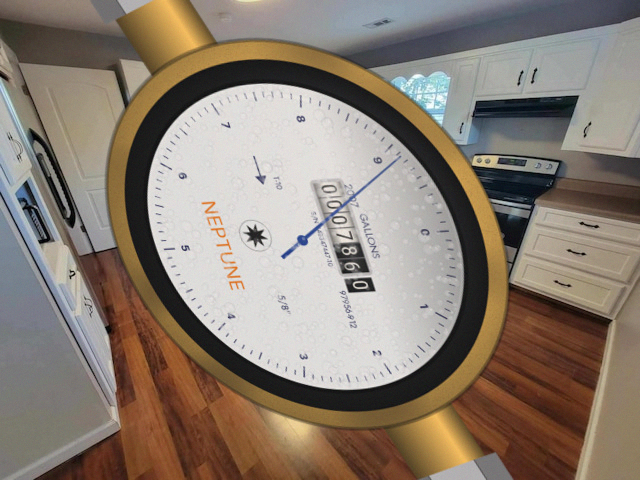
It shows gal 7859.1
